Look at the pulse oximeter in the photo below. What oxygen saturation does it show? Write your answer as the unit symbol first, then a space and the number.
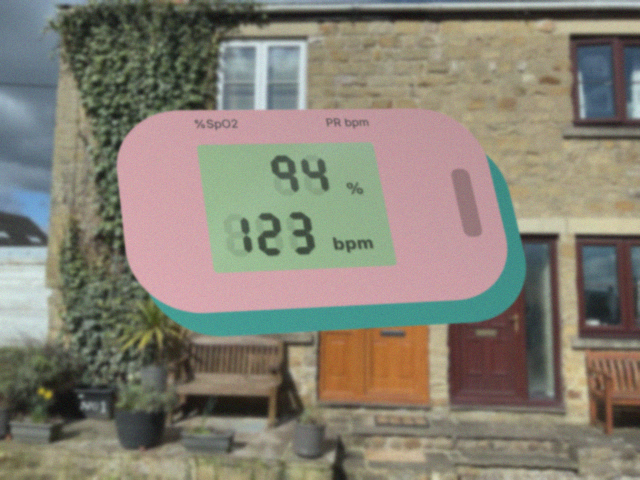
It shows % 94
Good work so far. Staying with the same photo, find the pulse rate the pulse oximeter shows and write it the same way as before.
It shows bpm 123
